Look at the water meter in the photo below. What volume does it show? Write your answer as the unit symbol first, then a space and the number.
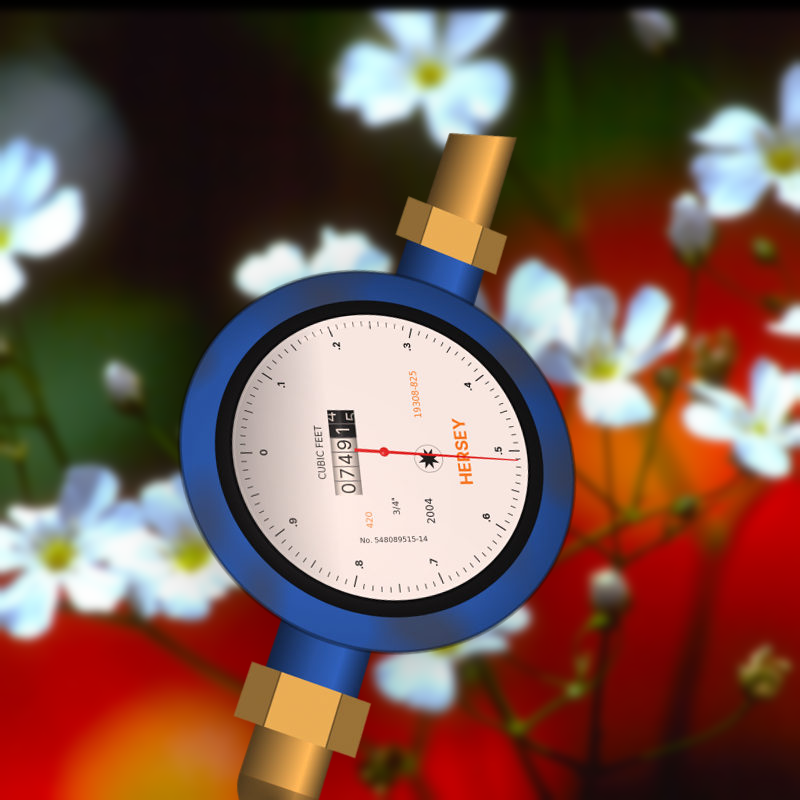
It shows ft³ 74914.51
